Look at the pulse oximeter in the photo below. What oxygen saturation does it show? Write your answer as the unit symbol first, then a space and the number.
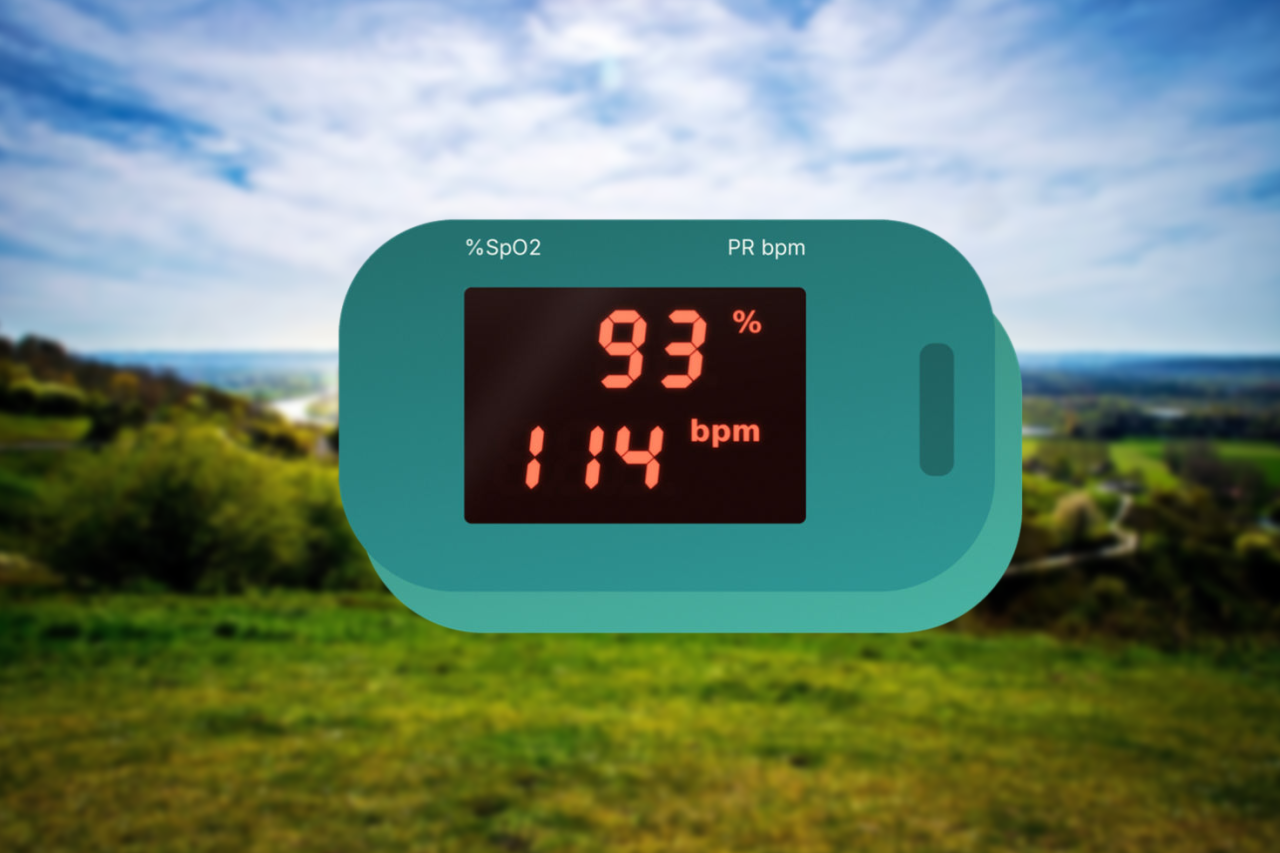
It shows % 93
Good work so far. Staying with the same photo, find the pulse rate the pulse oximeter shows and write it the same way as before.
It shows bpm 114
